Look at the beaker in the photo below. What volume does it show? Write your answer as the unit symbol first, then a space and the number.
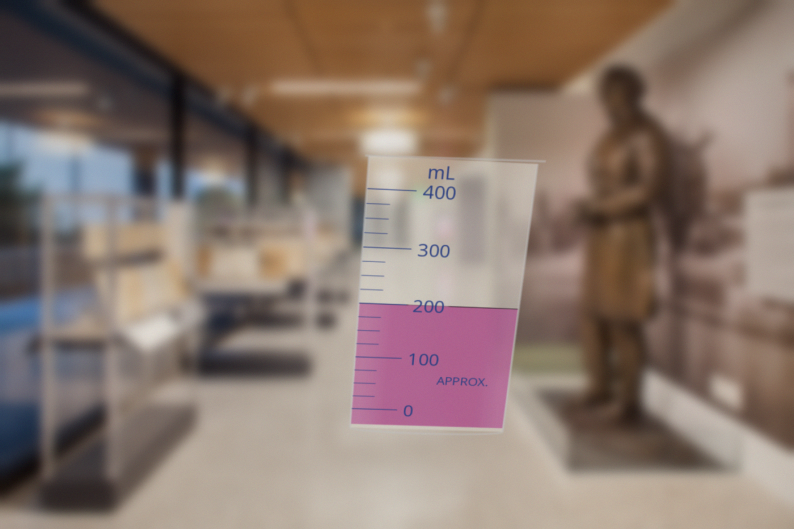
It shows mL 200
